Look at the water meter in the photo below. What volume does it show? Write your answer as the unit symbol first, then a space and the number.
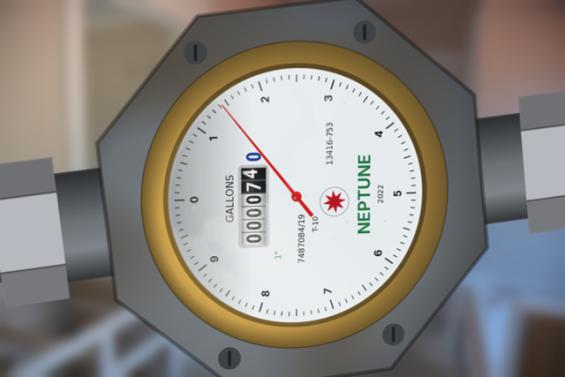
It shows gal 741.4
